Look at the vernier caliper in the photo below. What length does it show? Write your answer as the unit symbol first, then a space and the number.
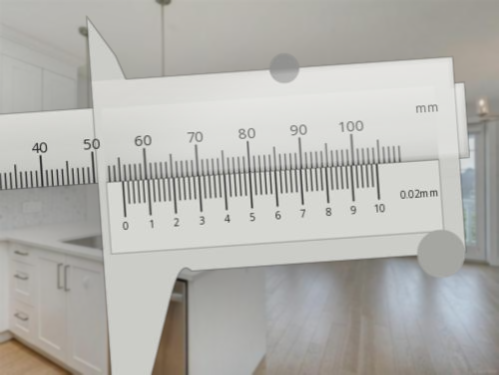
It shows mm 55.5
